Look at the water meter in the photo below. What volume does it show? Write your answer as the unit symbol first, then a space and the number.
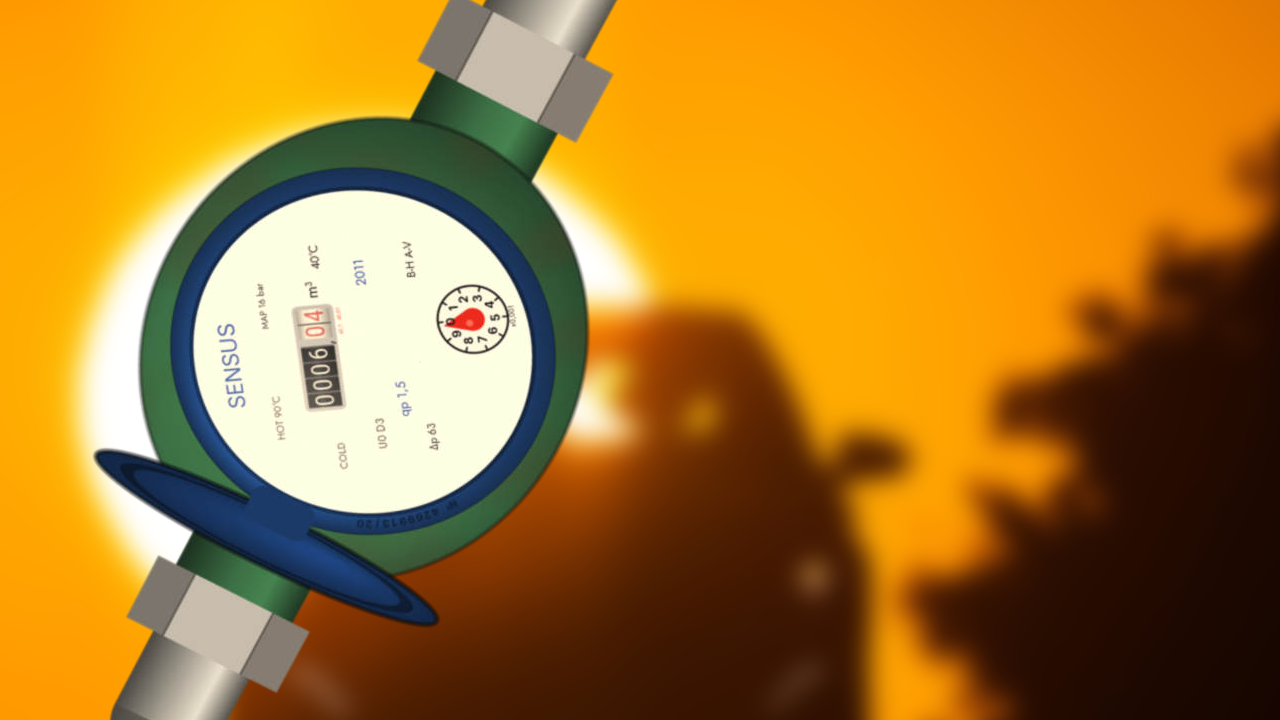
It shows m³ 6.039
